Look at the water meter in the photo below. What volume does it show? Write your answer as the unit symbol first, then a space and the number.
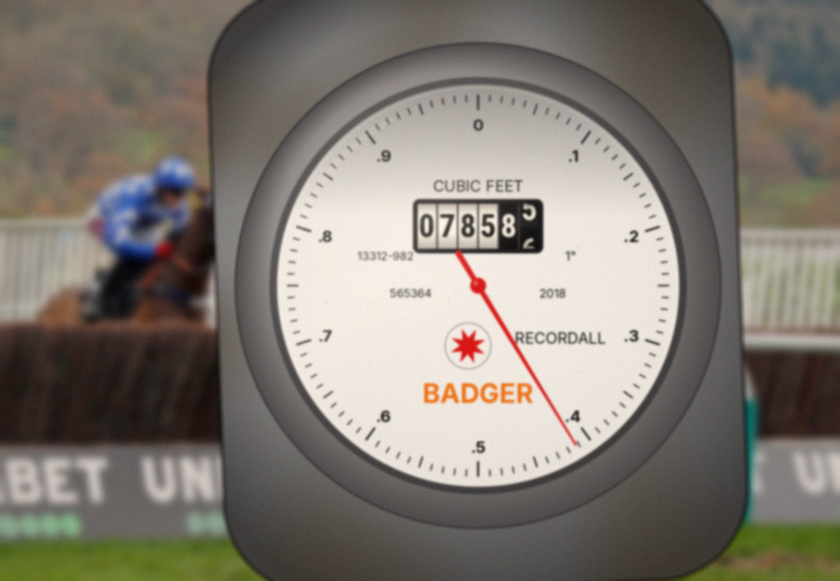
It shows ft³ 78585.41
